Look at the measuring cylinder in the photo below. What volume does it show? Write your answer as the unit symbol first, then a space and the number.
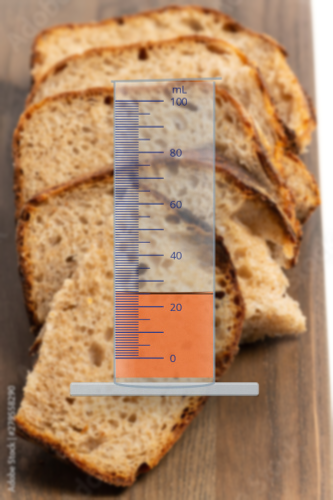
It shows mL 25
